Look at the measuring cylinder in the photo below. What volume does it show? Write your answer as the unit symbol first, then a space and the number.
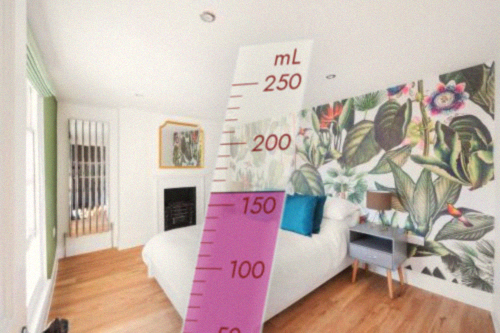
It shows mL 160
